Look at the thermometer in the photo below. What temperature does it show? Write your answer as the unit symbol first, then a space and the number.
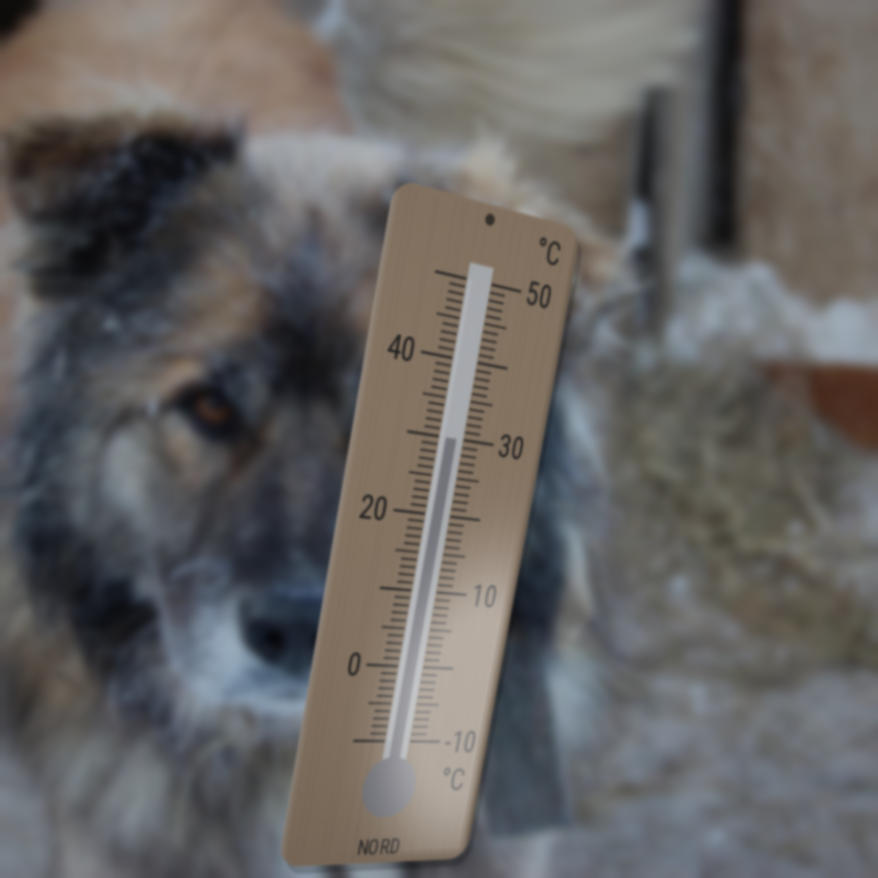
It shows °C 30
